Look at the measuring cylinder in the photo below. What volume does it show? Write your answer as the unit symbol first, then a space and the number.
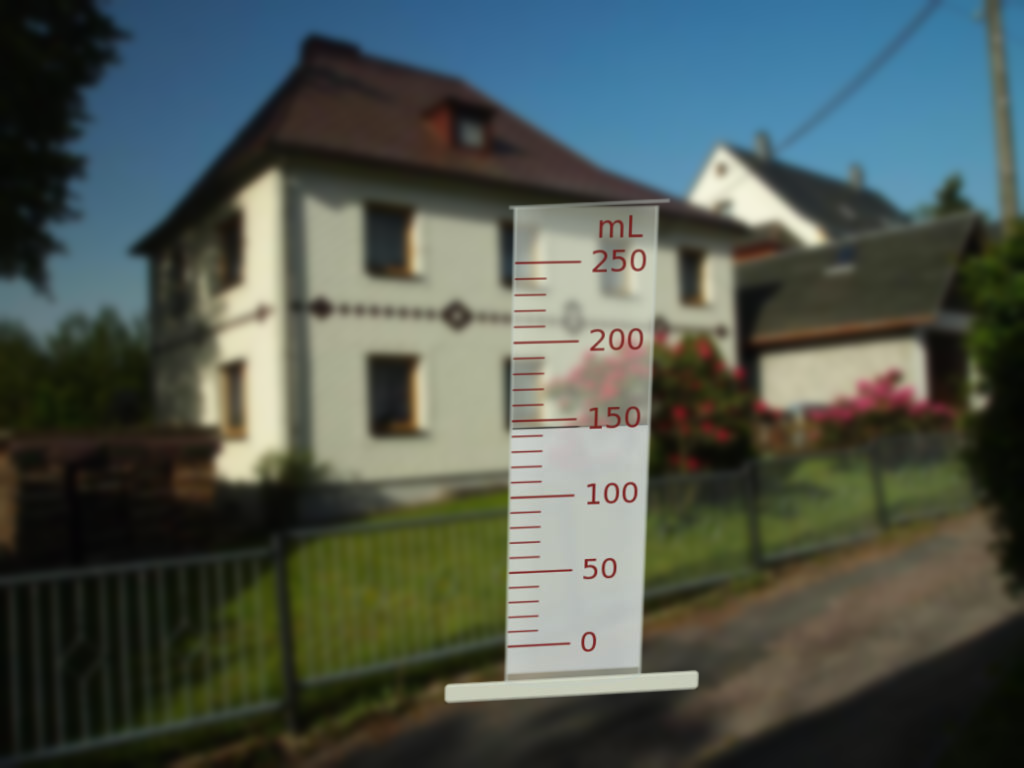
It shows mL 145
